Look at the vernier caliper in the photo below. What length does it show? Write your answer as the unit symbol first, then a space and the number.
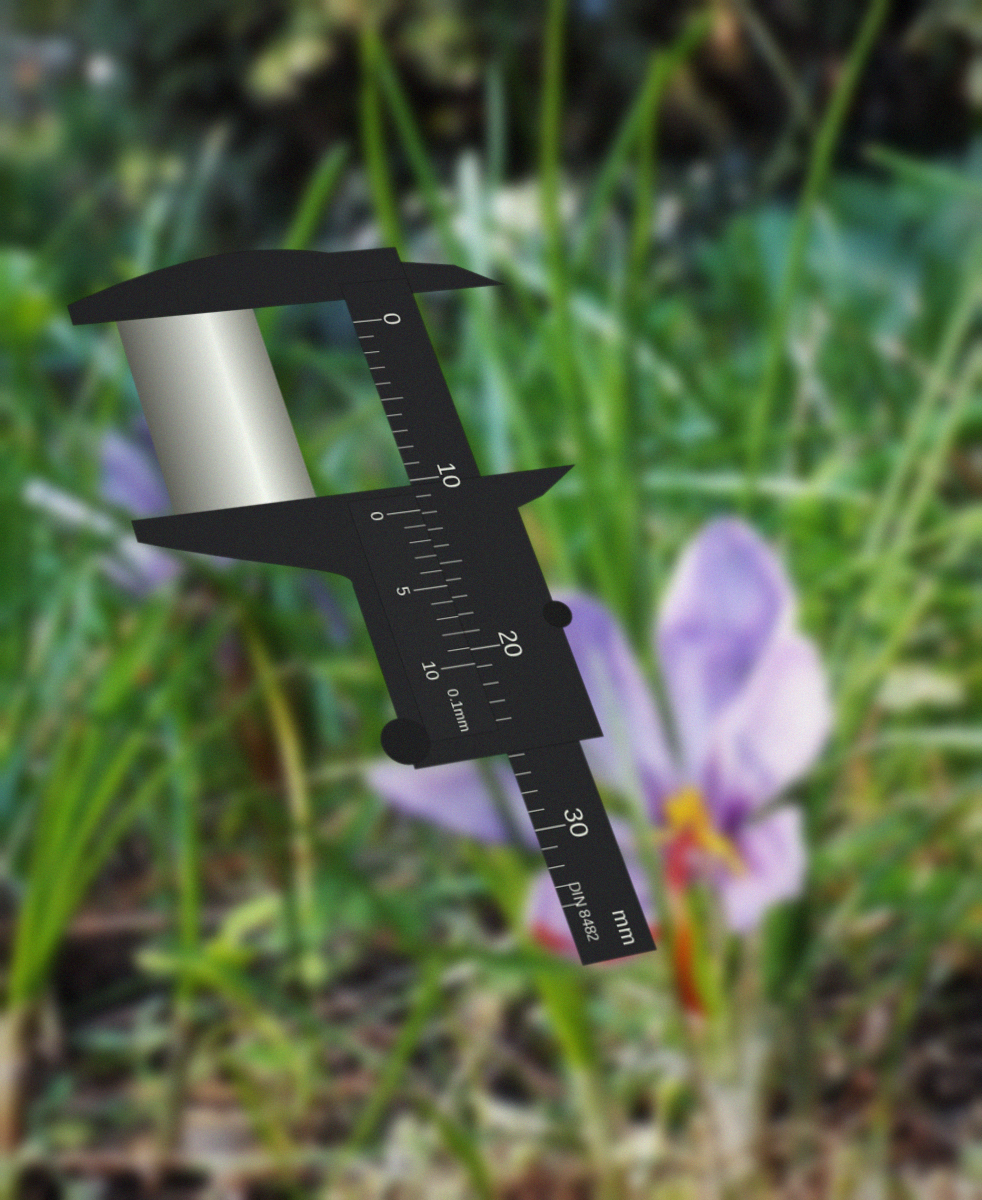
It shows mm 11.8
